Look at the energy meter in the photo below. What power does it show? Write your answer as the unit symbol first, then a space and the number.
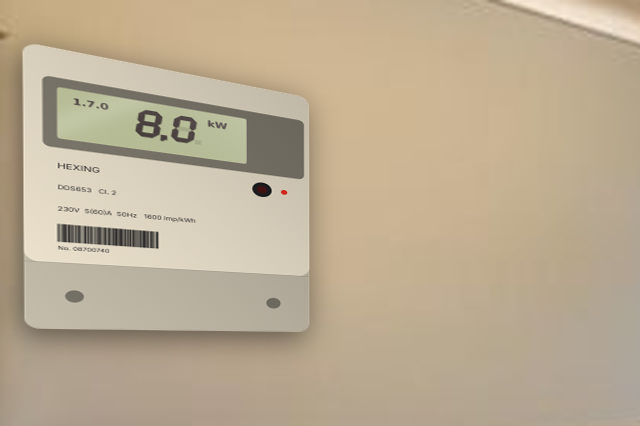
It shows kW 8.0
